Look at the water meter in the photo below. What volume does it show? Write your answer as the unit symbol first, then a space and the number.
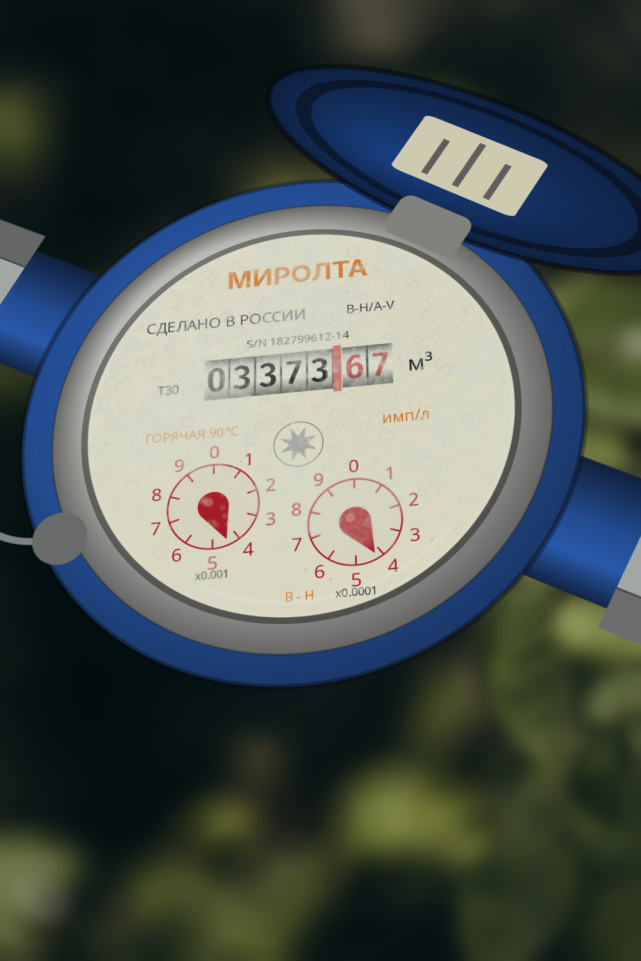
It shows m³ 3373.6744
